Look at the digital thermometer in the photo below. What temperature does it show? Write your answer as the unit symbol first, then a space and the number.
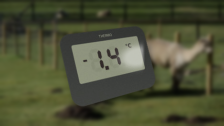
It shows °C -1.4
